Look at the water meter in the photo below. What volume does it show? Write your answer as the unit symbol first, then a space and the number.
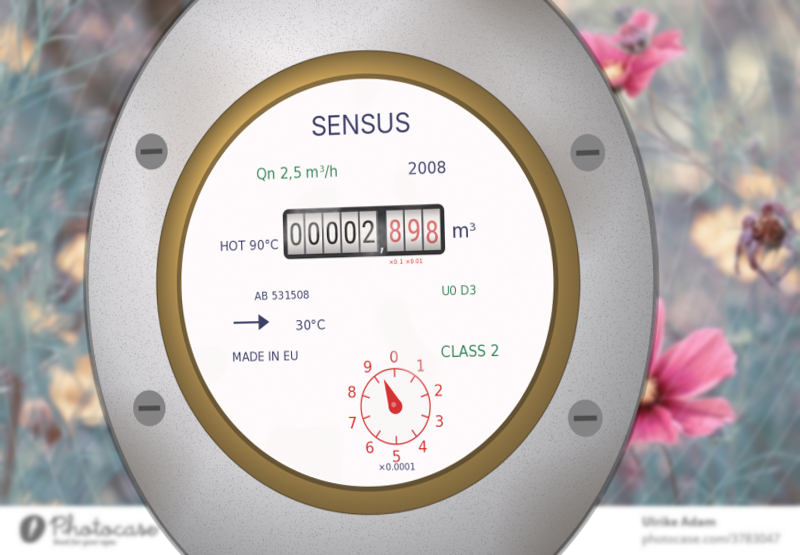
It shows m³ 2.8979
